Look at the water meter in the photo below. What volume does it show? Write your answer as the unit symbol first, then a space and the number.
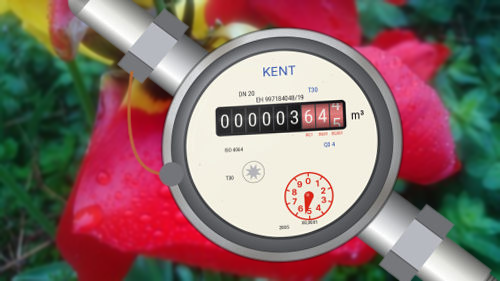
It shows m³ 3.6445
